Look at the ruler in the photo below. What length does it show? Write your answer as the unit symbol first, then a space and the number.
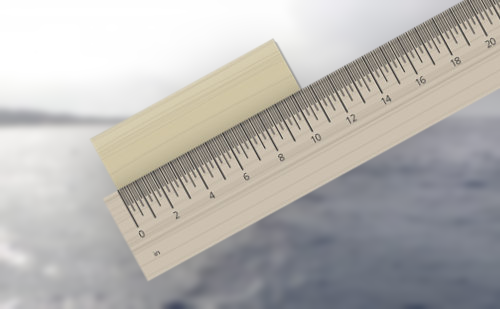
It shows in 10.5
